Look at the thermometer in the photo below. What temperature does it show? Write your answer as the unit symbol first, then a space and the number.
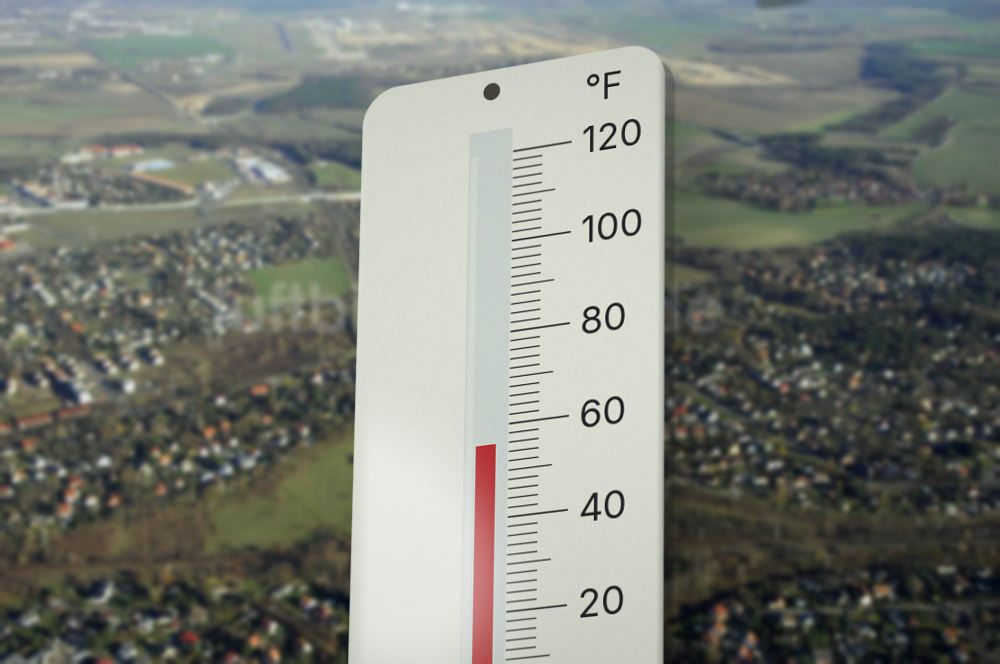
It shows °F 56
